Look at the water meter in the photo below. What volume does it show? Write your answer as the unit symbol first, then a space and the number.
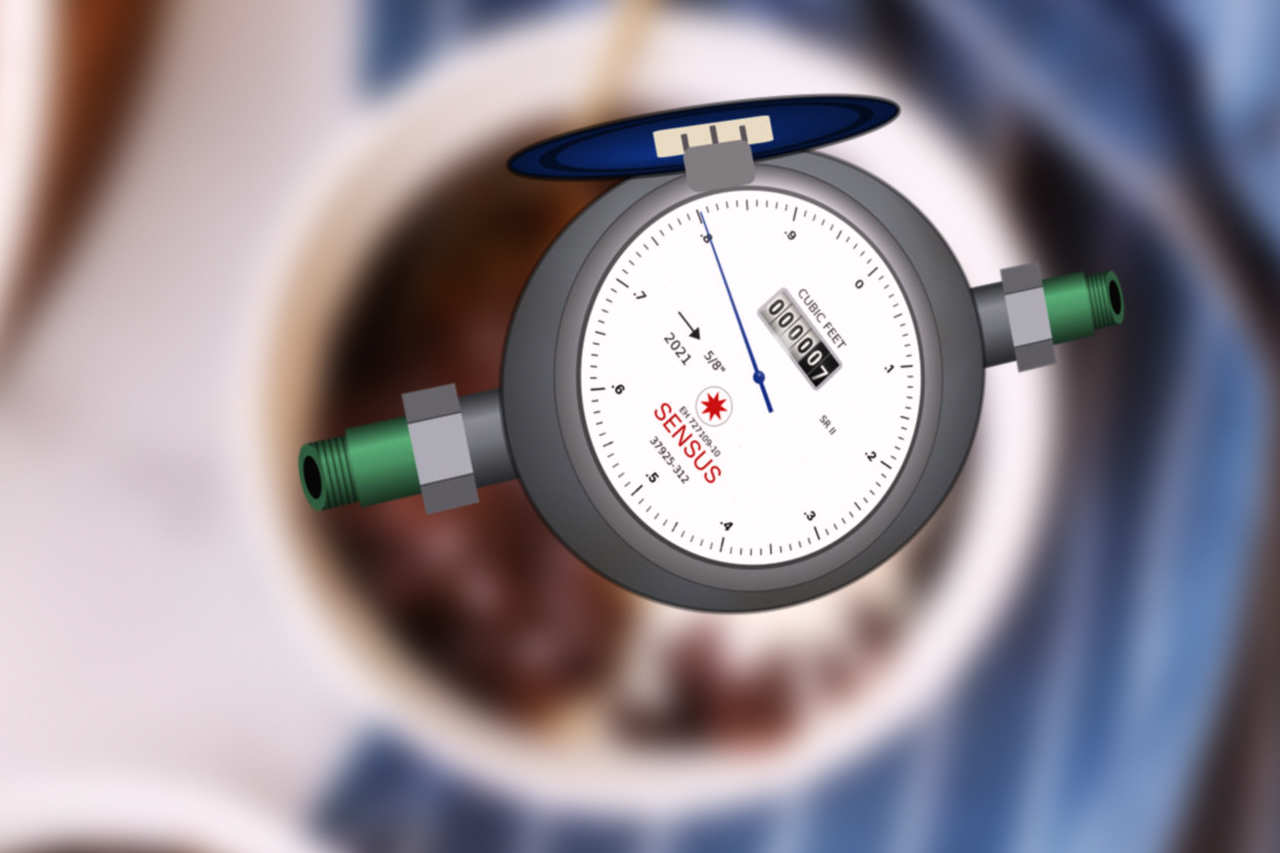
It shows ft³ 6.80
